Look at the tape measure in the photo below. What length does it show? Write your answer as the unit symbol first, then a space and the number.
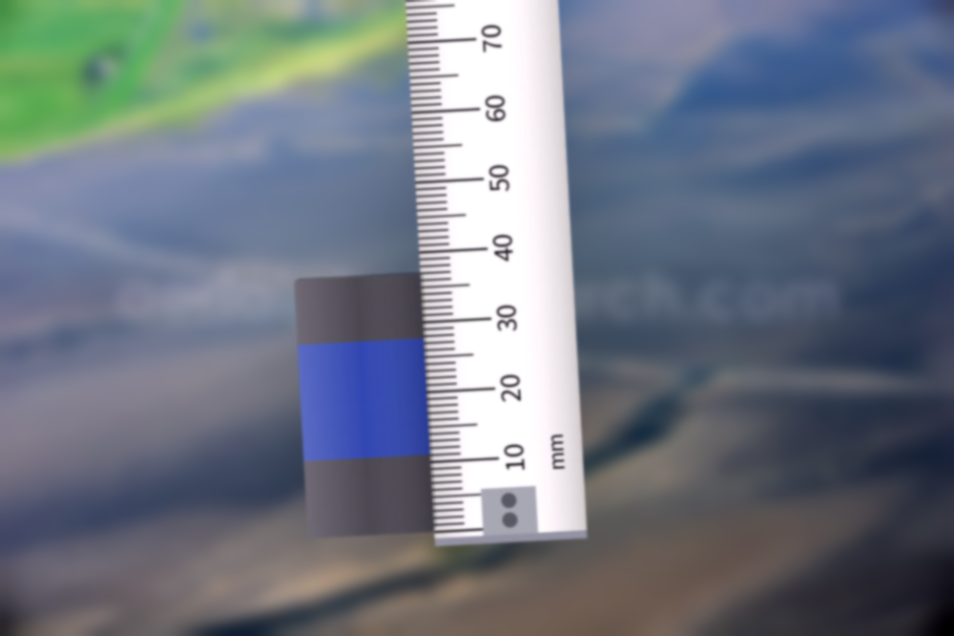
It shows mm 37
